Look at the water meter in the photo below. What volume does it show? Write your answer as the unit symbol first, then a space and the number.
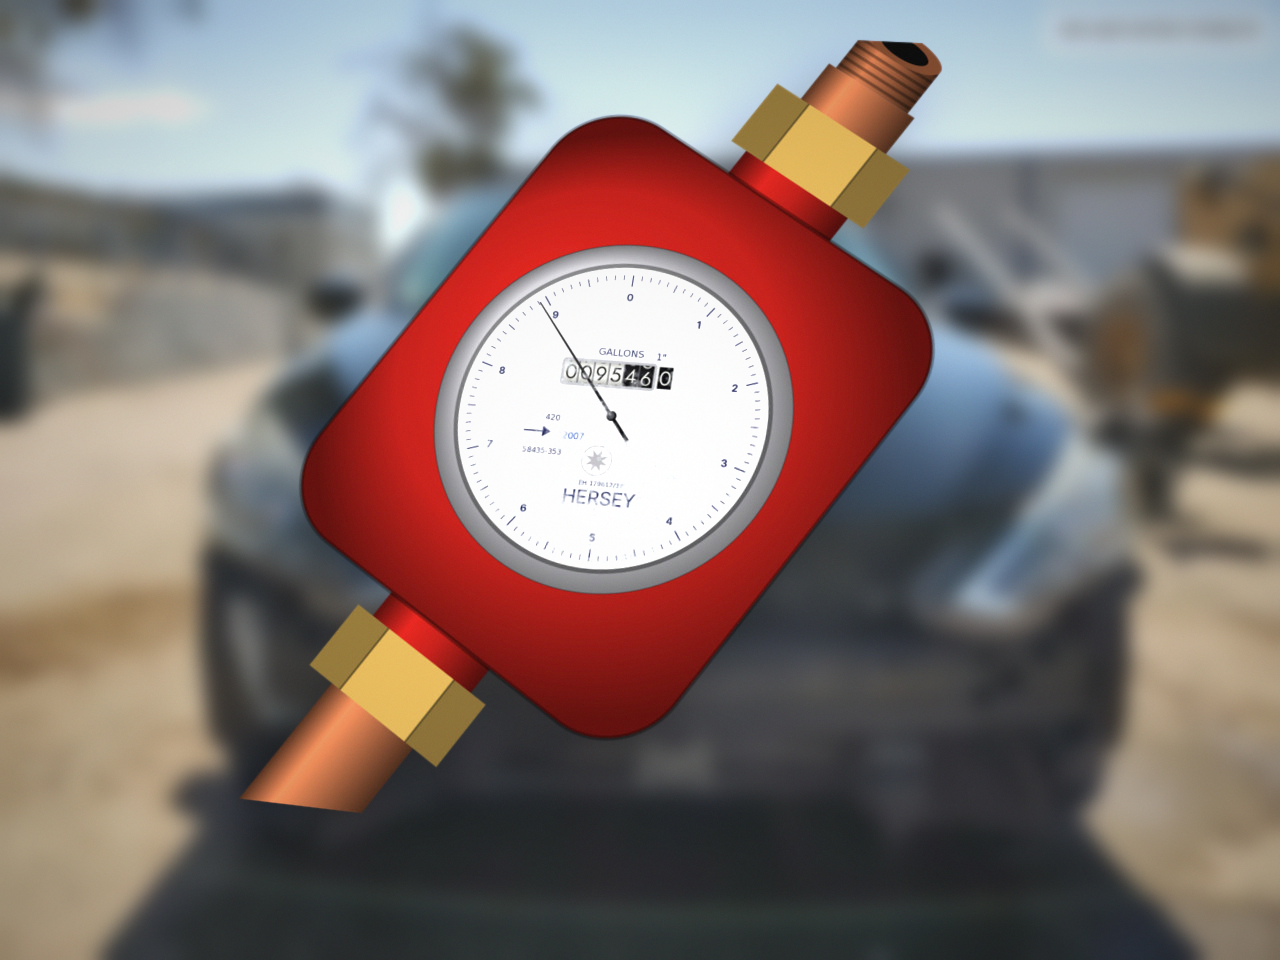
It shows gal 95458.9
